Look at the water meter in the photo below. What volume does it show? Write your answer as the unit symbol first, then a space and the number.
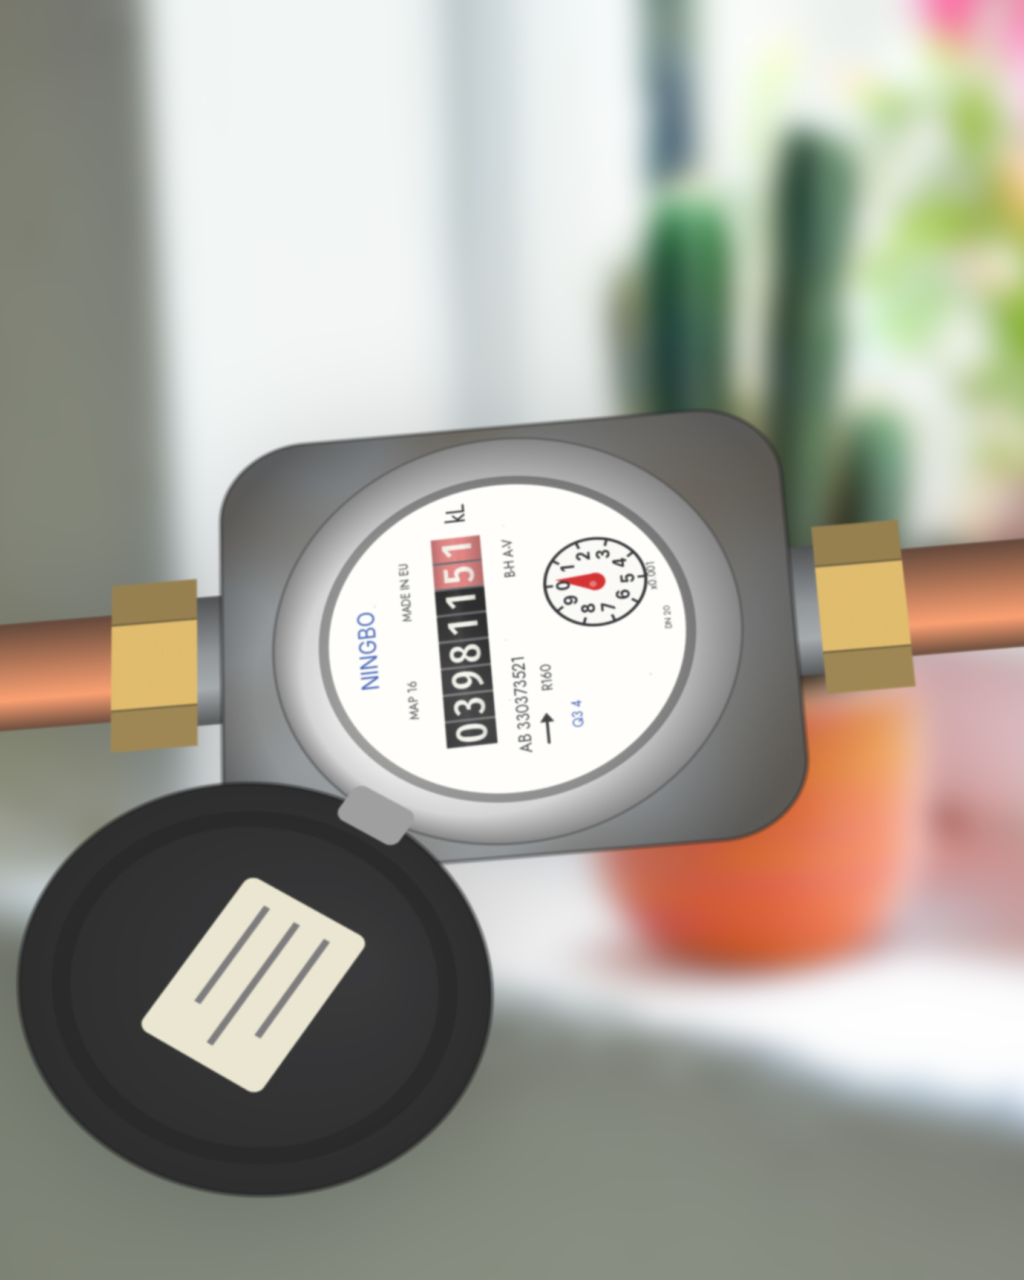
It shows kL 39811.510
